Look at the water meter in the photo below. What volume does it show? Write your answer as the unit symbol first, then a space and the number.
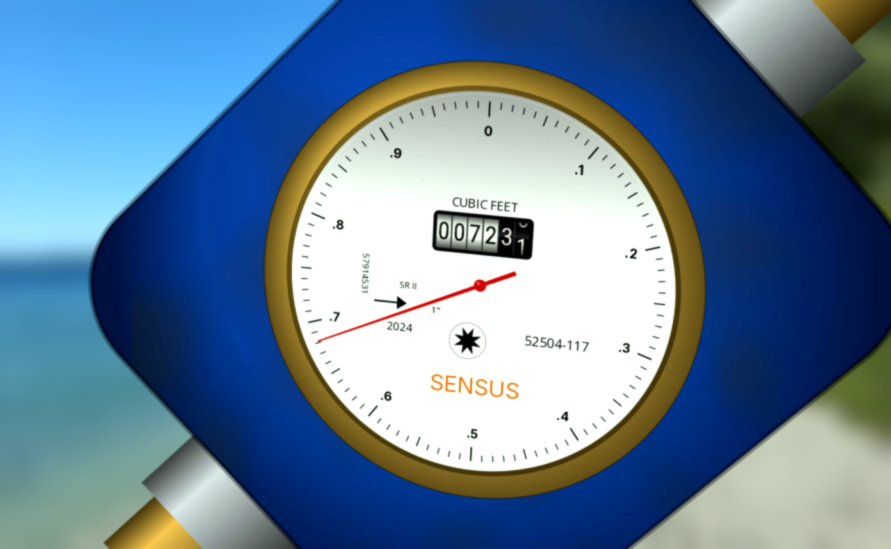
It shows ft³ 7230.68
